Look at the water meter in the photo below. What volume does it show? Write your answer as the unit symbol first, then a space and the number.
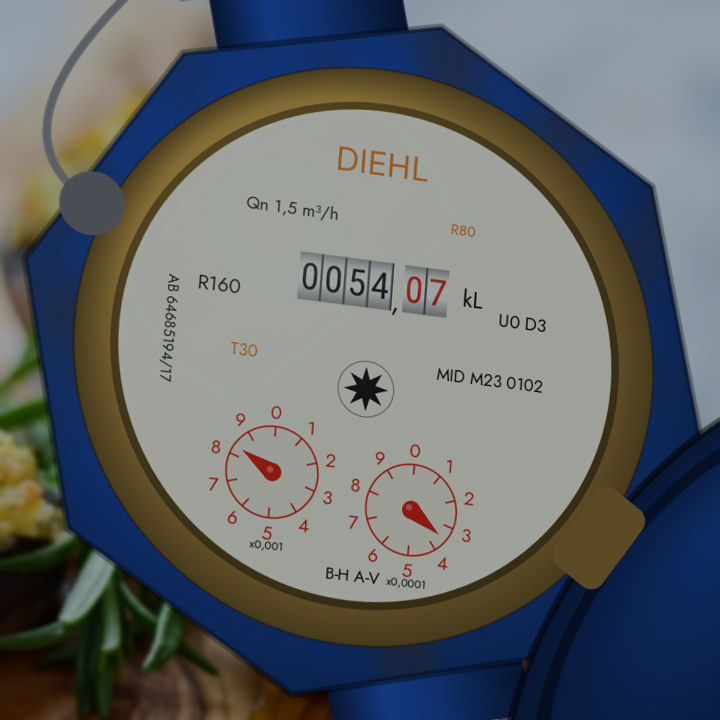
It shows kL 54.0783
